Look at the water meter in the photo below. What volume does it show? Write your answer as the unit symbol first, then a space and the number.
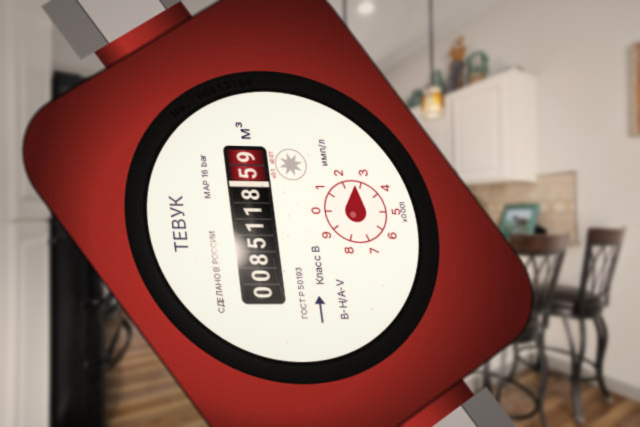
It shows m³ 85118.592
